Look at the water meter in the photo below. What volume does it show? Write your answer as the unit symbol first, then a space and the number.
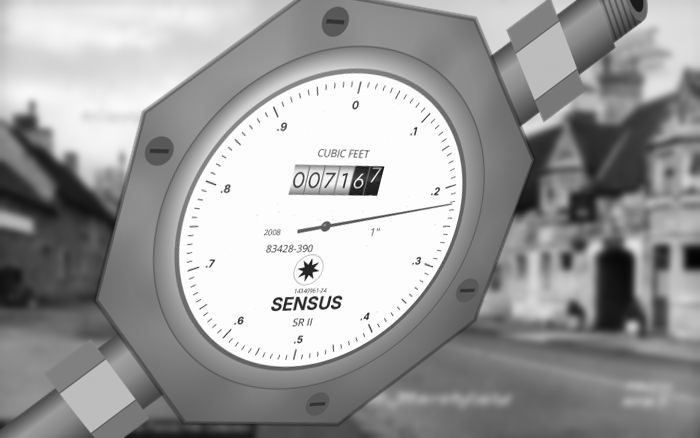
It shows ft³ 7167.22
